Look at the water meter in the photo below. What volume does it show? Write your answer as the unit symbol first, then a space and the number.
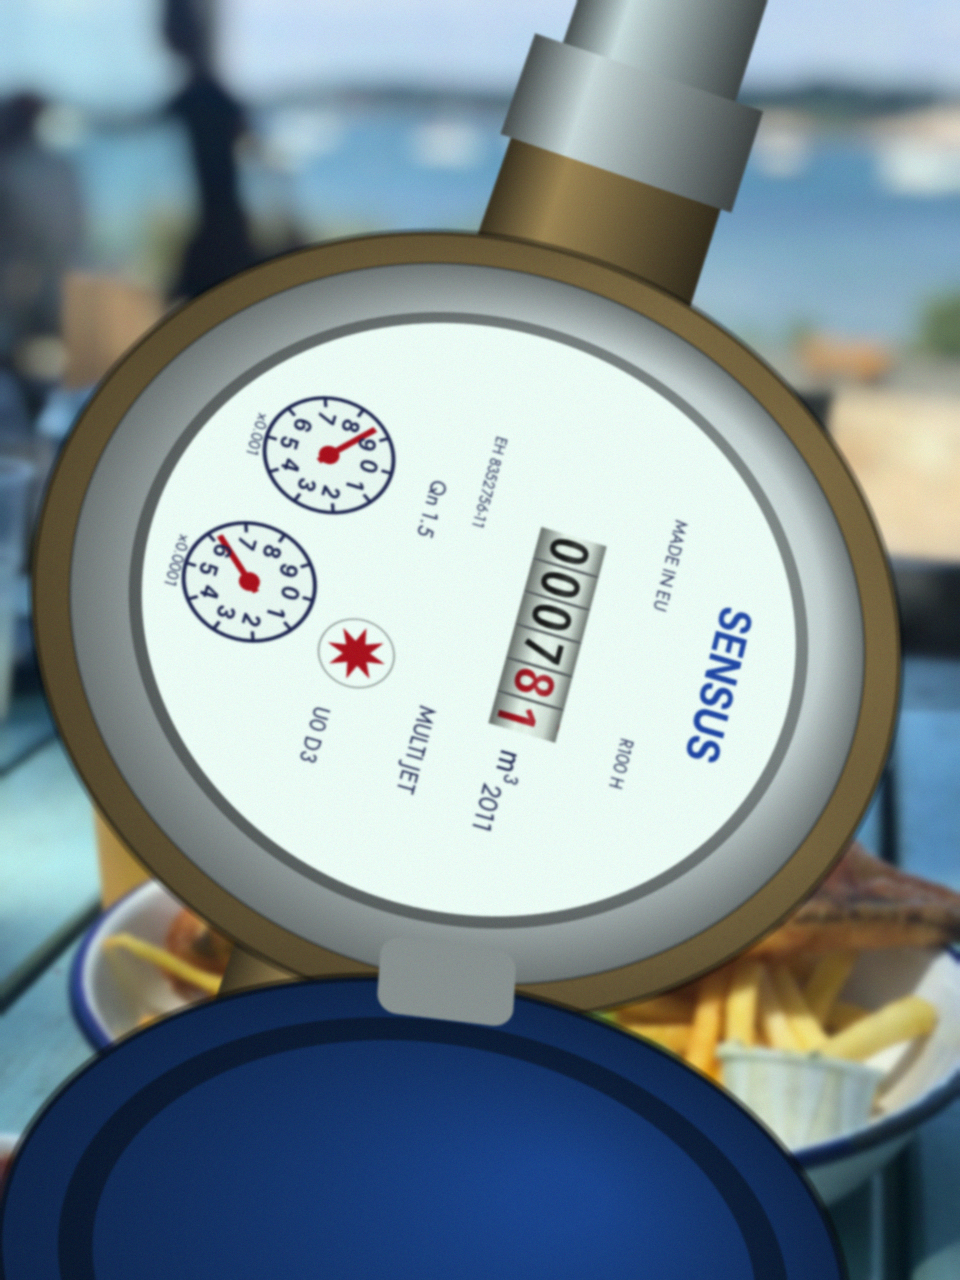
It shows m³ 7.8086
